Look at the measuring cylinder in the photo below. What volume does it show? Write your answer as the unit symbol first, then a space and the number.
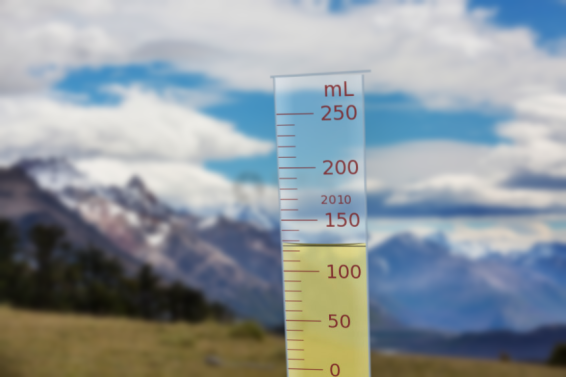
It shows mL 125
